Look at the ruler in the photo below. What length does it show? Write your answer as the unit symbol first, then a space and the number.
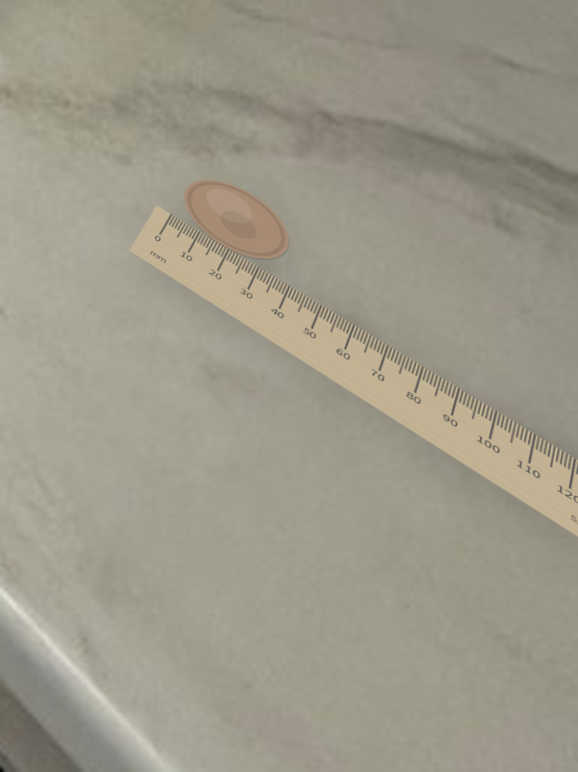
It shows mm 35
